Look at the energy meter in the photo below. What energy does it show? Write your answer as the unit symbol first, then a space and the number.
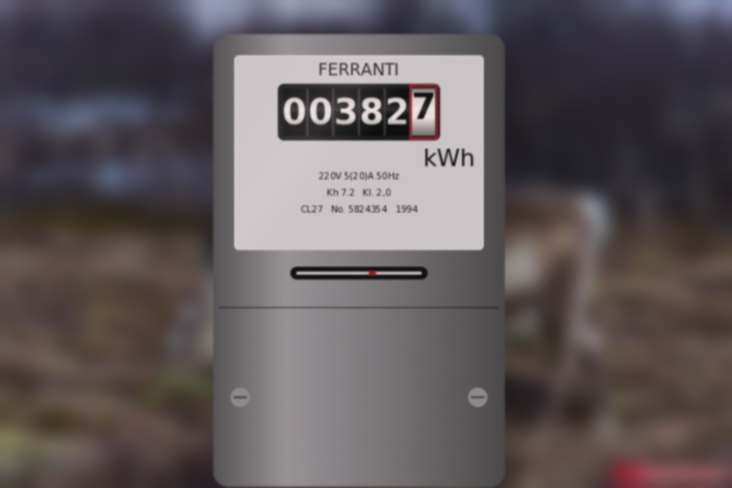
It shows kWh 382.7
